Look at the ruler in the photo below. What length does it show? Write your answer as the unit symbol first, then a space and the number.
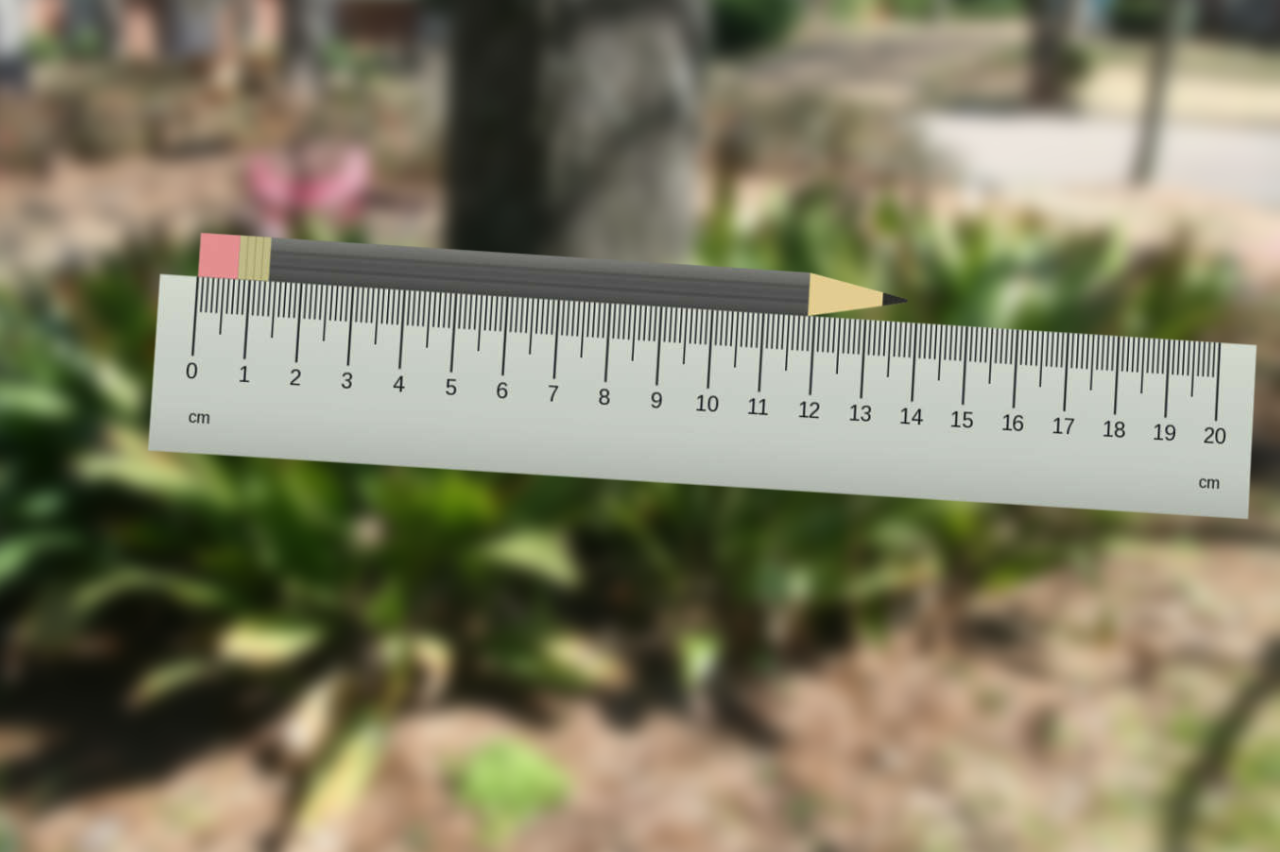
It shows cm 13.8
